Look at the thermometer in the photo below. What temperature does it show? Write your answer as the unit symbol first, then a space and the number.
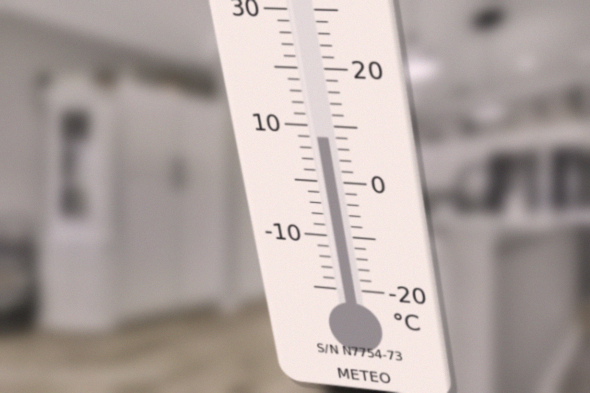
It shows °C 8
